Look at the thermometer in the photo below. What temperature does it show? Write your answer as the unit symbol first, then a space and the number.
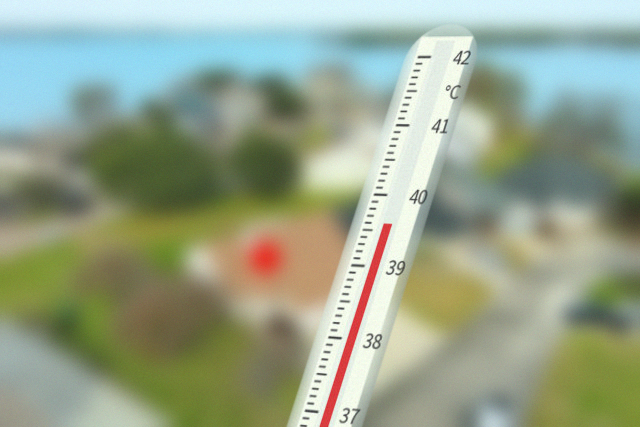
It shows °C 39.6
